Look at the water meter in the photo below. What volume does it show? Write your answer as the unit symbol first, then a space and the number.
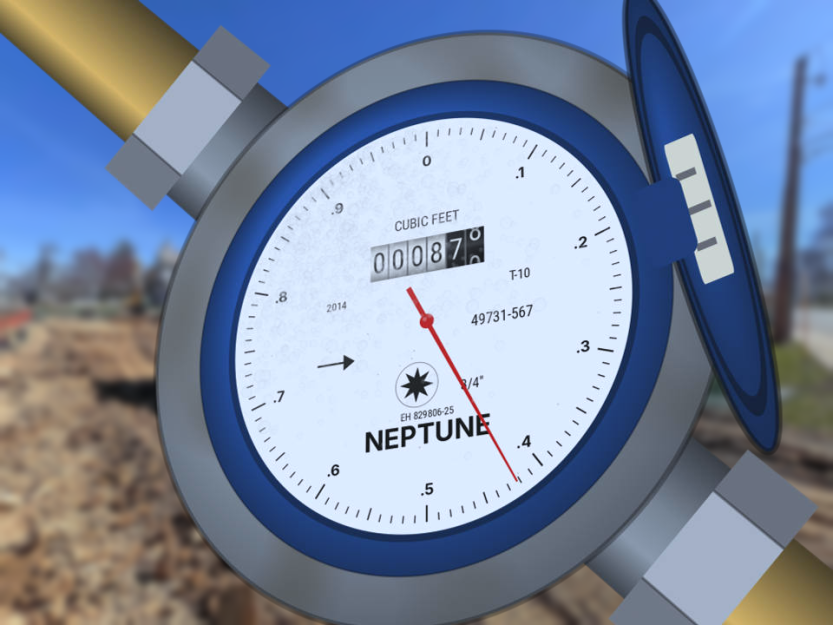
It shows ft³ 878.42
